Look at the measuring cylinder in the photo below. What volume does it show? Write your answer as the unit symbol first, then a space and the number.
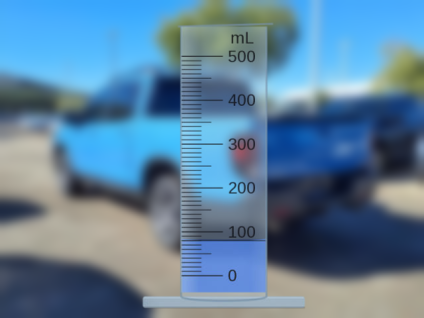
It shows mL 80
